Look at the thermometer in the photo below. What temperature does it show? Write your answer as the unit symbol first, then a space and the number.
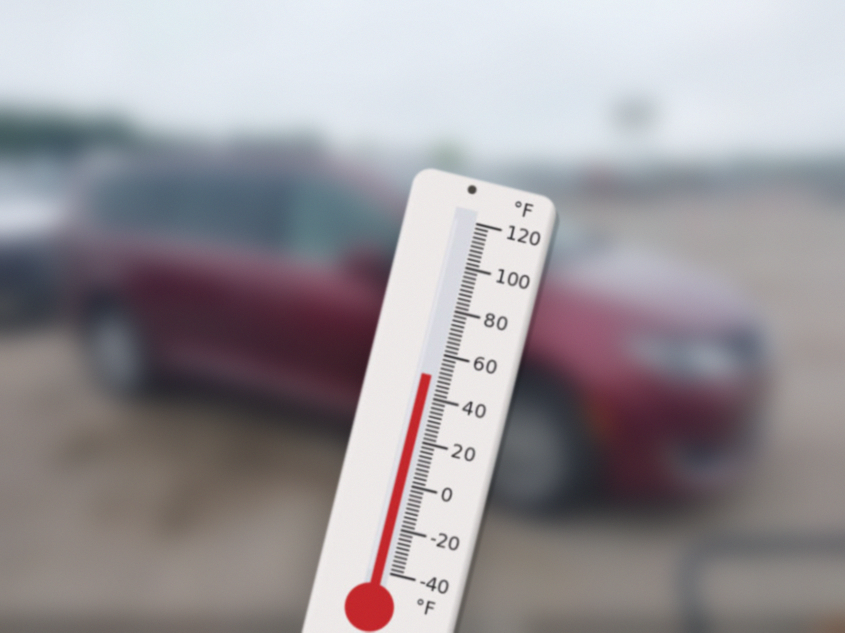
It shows °F 50
